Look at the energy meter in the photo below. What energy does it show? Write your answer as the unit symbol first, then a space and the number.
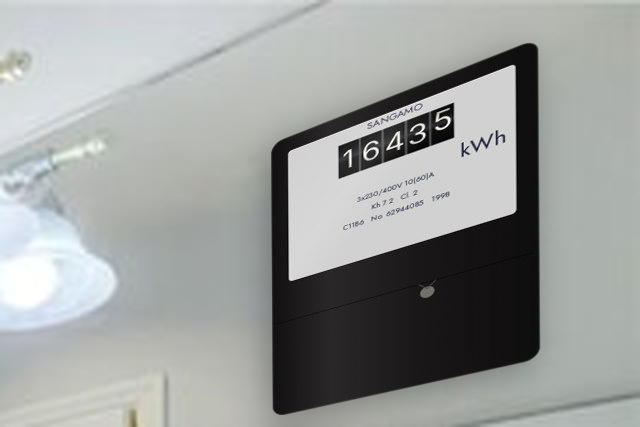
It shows kWh 16435
